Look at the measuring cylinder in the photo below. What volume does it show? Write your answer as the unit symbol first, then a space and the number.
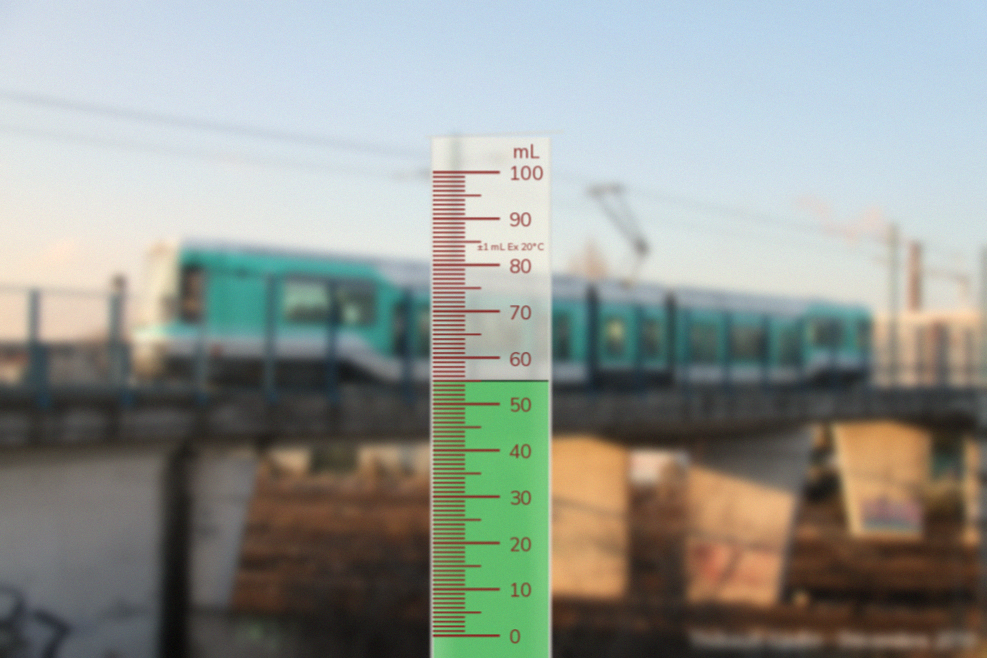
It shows mL 55
